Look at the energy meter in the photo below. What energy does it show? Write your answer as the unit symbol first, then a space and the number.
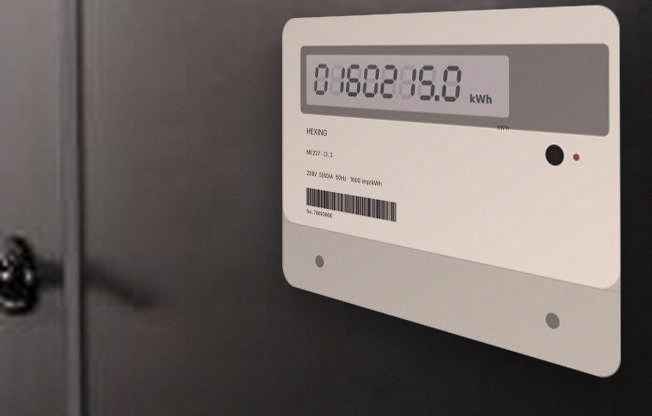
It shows kWh 160215.0
